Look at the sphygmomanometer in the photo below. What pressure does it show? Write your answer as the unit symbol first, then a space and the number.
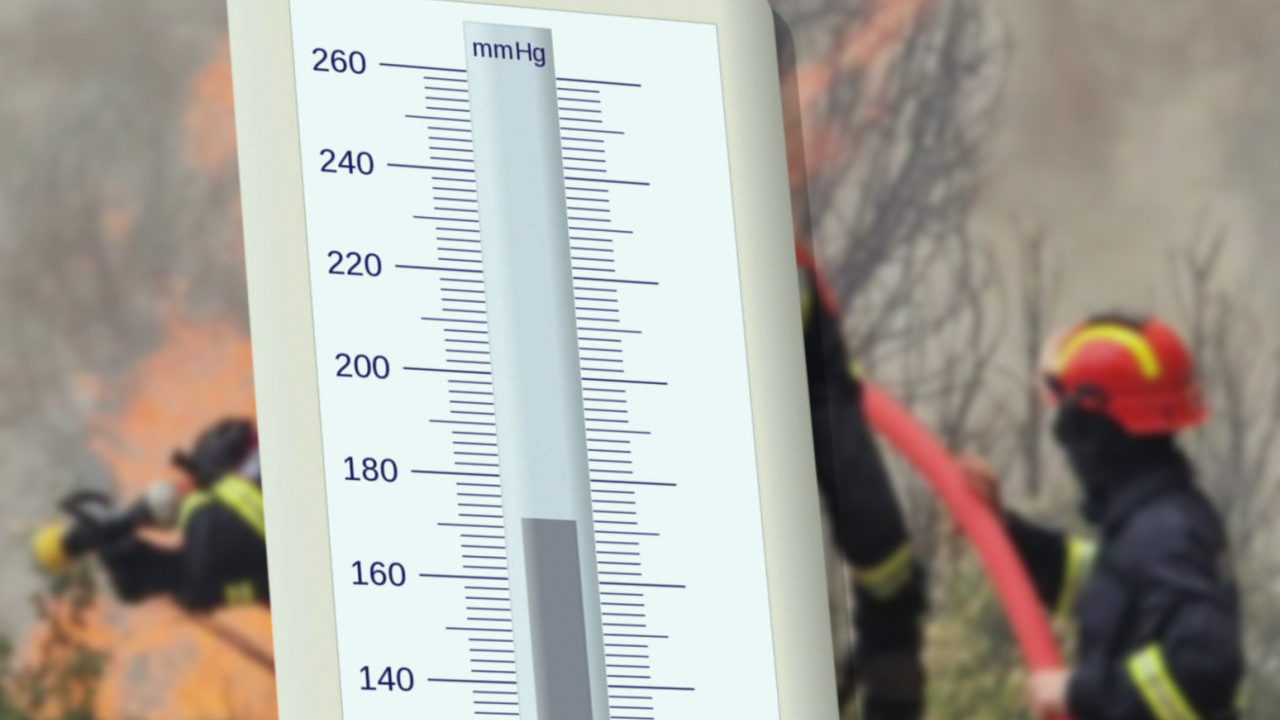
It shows mmHg 172
